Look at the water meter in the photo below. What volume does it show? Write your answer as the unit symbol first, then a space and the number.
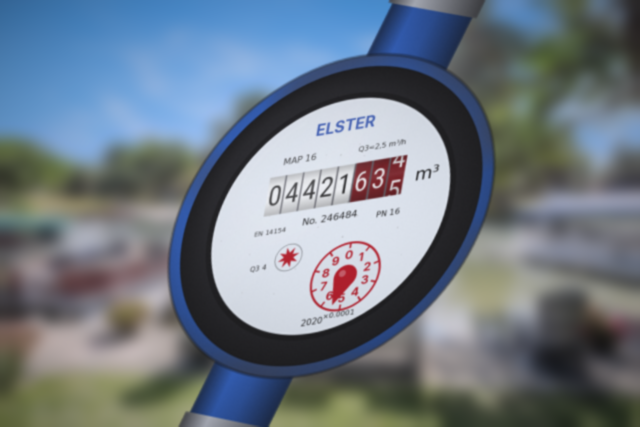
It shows m³ 4421.6345
